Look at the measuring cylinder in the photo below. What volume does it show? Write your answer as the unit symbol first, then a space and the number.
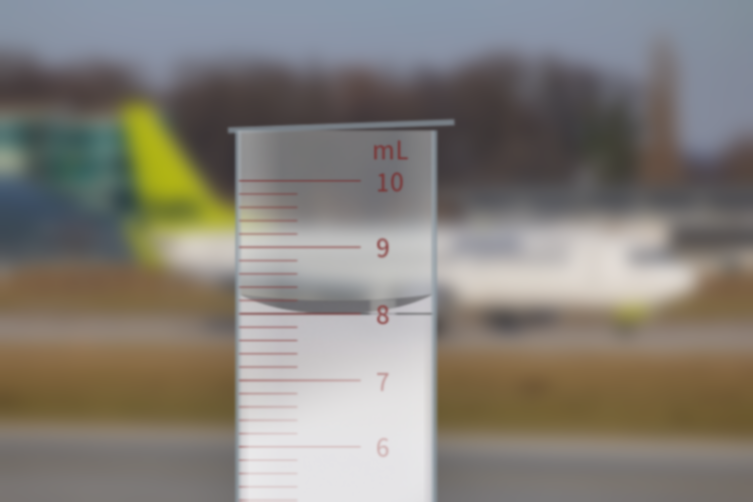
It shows mL 8
